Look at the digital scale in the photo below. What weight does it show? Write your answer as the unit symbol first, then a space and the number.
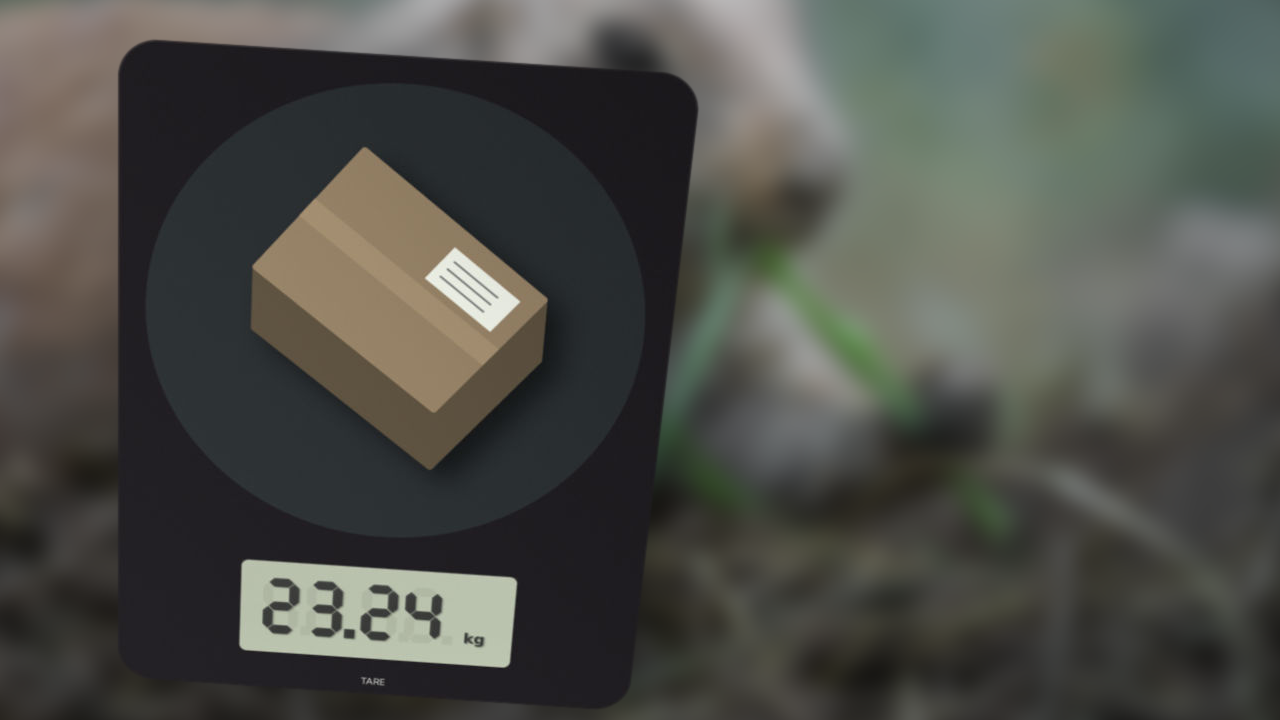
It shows kg 23.24
